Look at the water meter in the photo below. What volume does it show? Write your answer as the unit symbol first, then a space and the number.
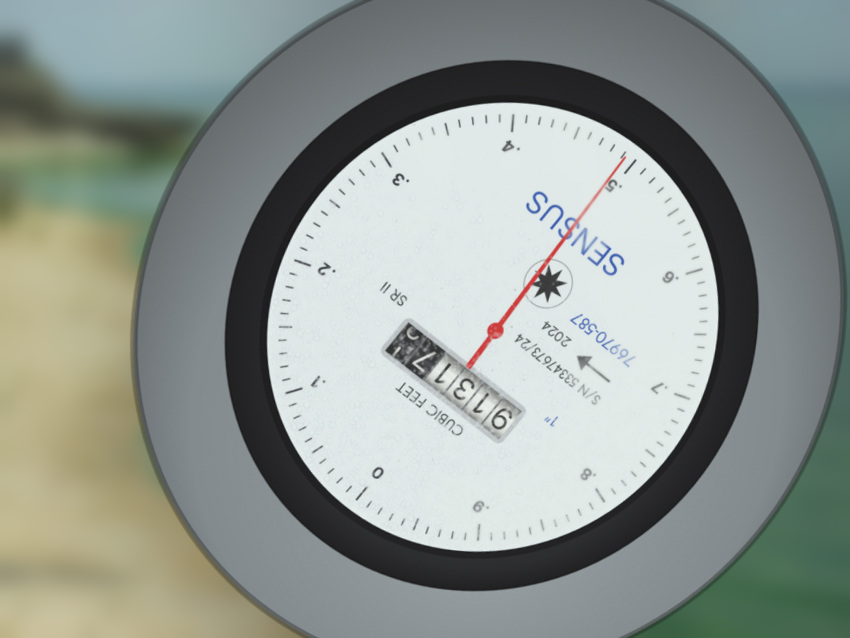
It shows ft³ 913171.49
